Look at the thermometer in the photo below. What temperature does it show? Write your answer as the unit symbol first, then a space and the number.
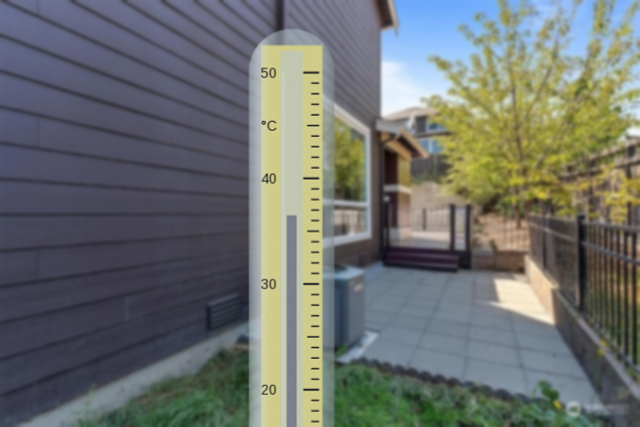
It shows °C 36.5
